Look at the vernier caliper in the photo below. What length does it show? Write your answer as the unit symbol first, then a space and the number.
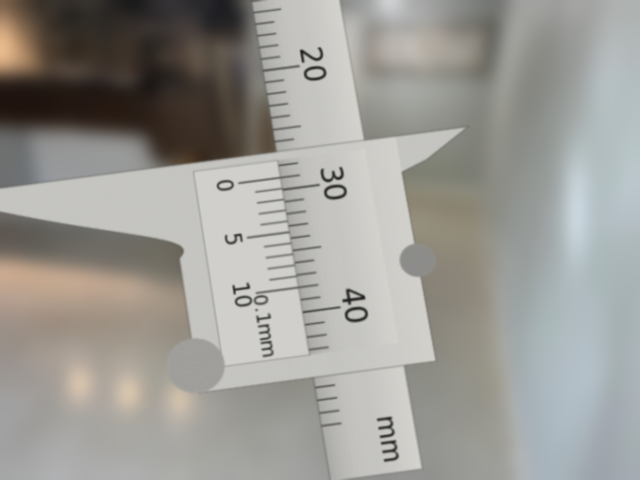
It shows mm 29.0
